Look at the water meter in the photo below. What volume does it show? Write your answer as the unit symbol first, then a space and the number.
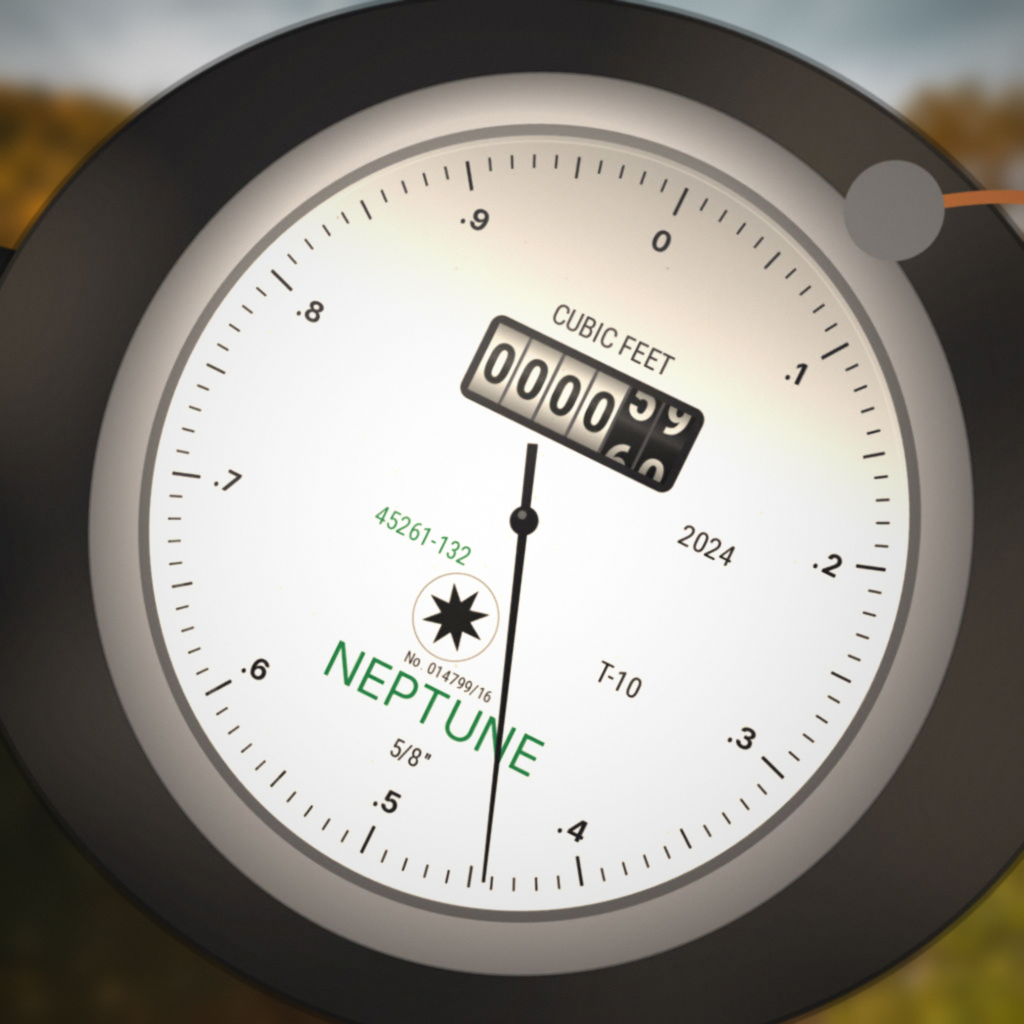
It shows ft³ 59.44
